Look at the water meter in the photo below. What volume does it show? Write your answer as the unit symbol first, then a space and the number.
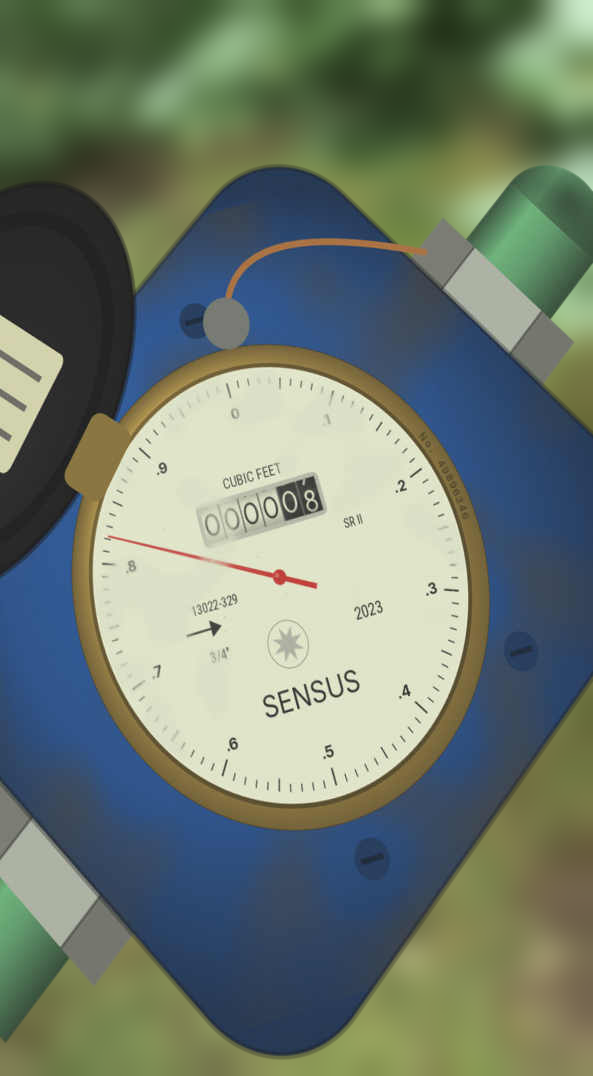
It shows ft³ 7.82
